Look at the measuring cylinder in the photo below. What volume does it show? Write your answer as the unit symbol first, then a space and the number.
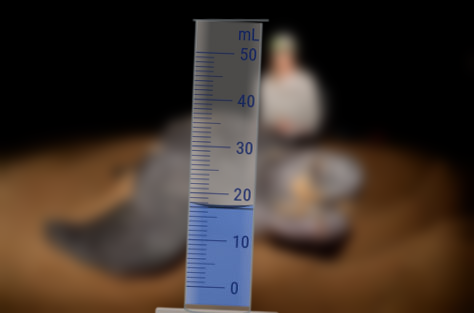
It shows mL 17
